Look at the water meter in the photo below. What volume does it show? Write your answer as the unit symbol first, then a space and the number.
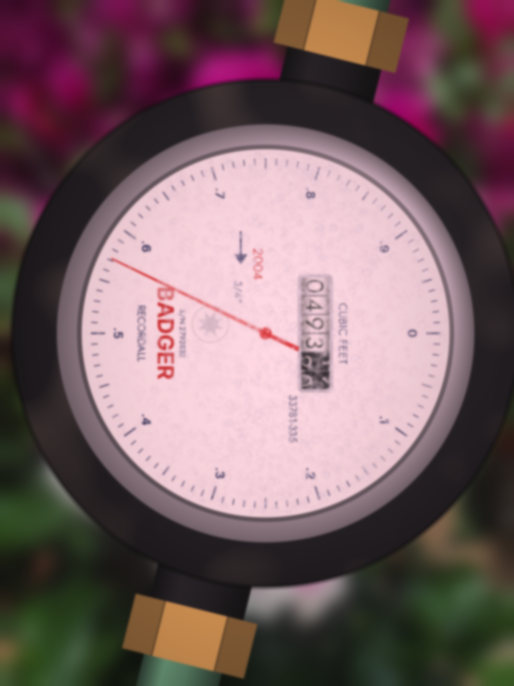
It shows ft³ 49319.57
